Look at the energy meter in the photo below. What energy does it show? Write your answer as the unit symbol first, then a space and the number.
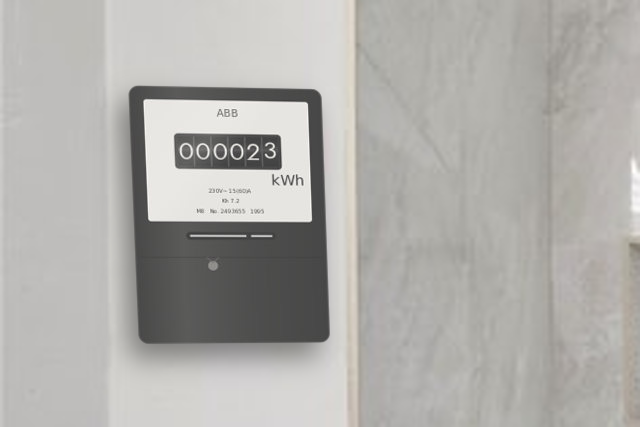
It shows kWh 23
